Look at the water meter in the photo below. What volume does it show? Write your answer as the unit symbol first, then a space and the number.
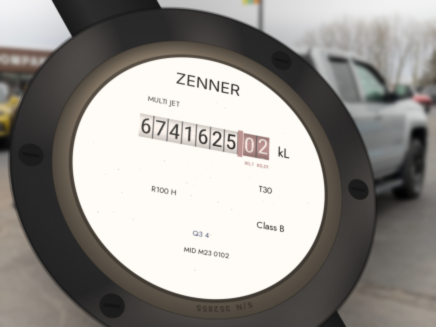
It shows kL 6741625.02
